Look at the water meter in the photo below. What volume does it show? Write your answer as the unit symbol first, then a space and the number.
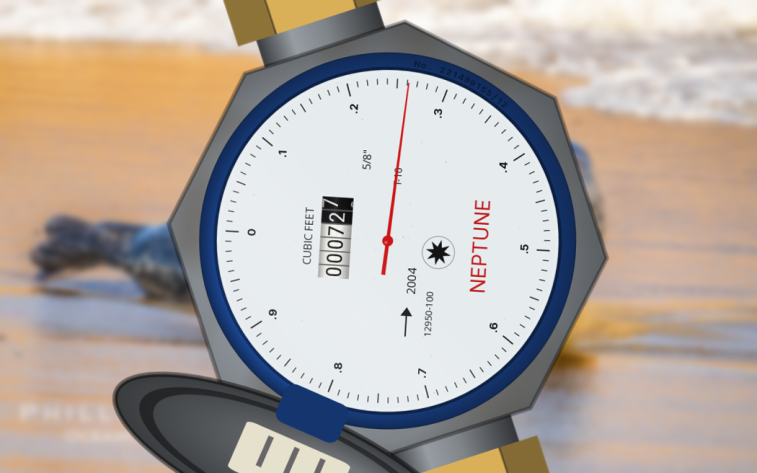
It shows ft³ 727.26
